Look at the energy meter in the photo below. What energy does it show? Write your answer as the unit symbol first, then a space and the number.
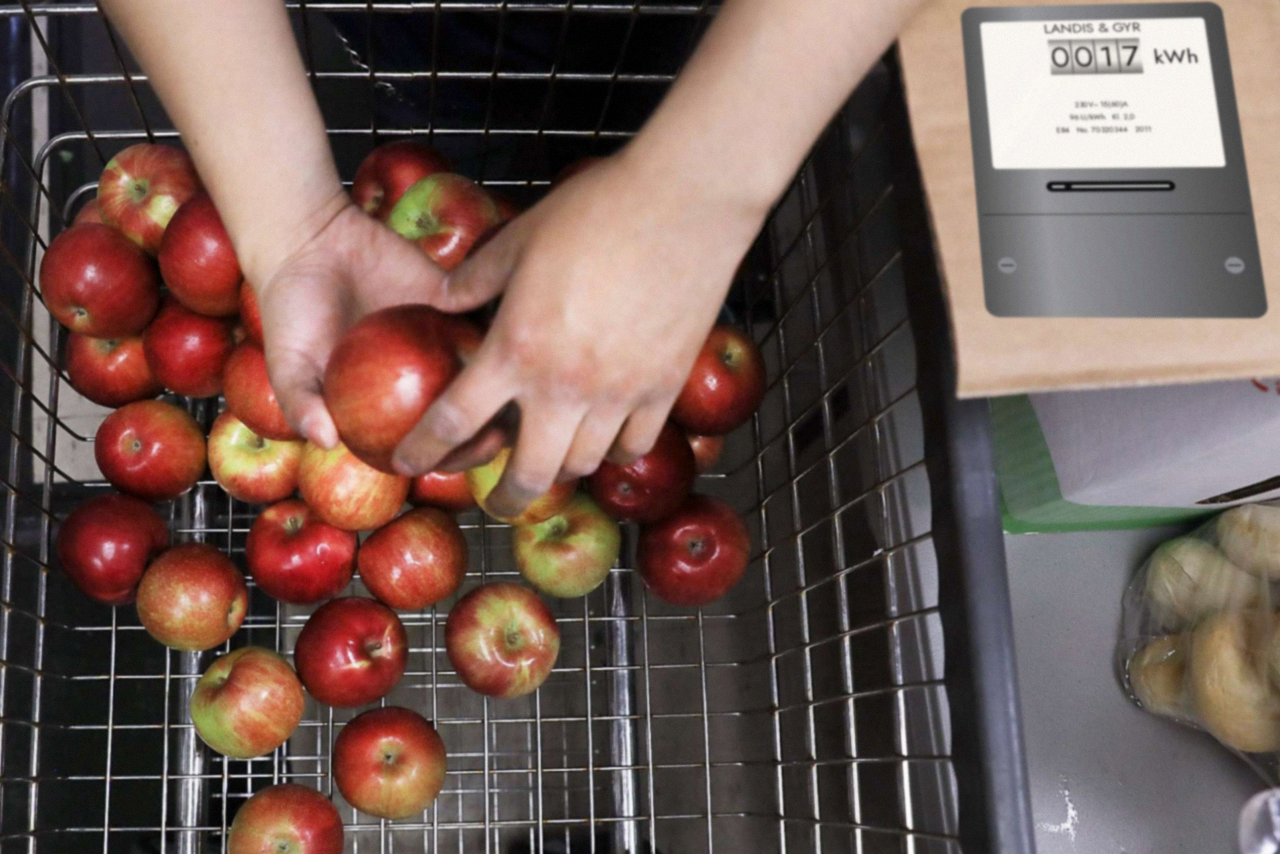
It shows kWh 17
